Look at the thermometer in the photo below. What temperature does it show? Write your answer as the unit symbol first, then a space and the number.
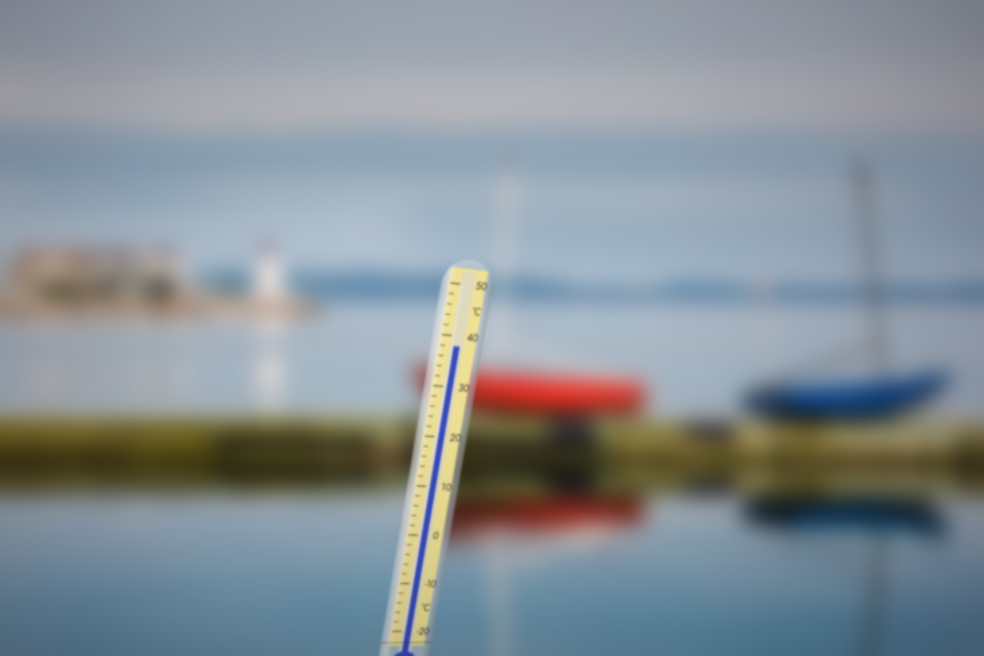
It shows °C 38
